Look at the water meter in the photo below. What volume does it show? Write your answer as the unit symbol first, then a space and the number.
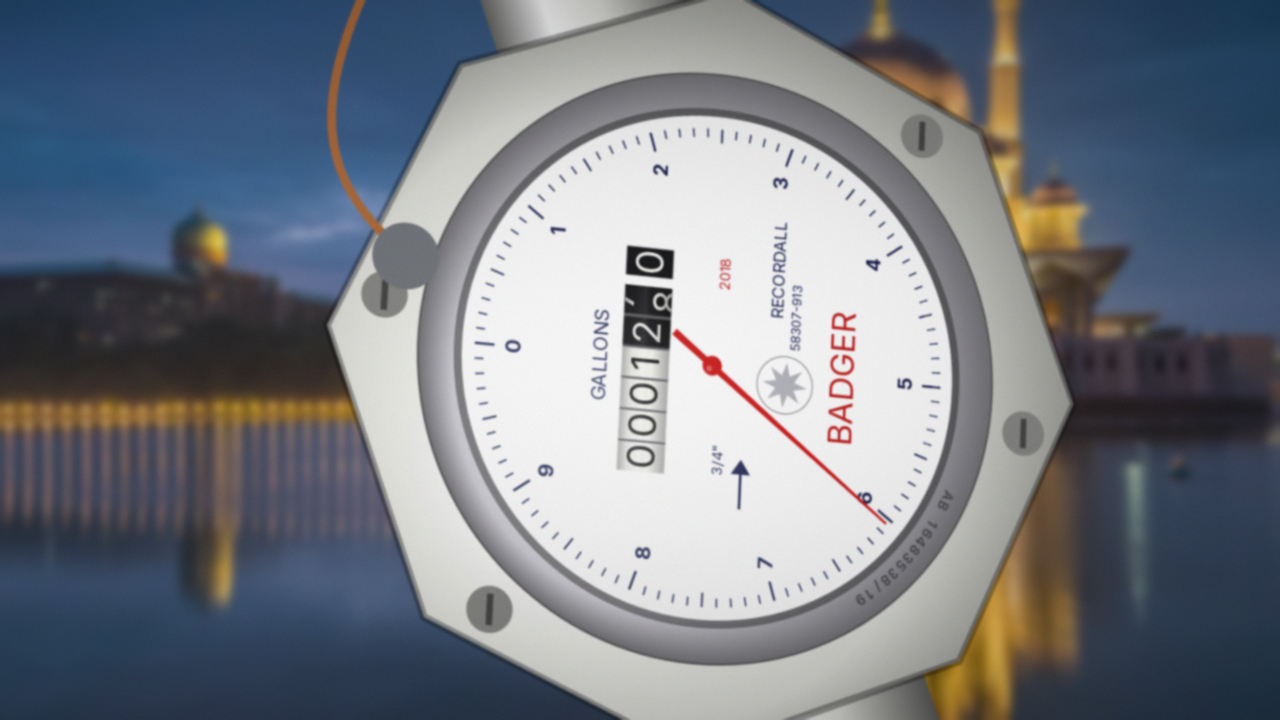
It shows gal 1276.0
